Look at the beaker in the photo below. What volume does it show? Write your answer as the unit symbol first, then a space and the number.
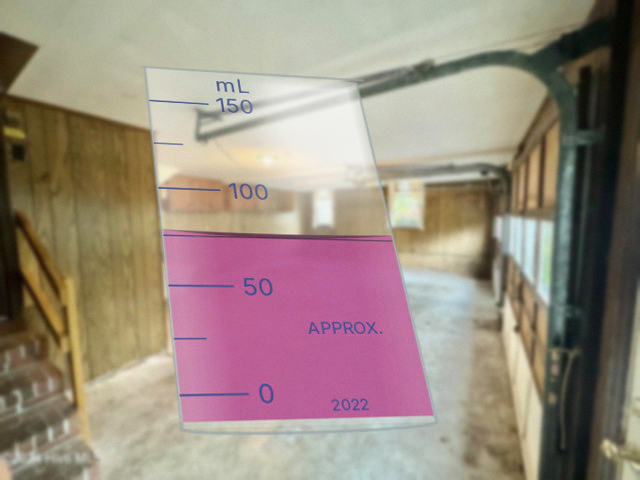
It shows mL 75
